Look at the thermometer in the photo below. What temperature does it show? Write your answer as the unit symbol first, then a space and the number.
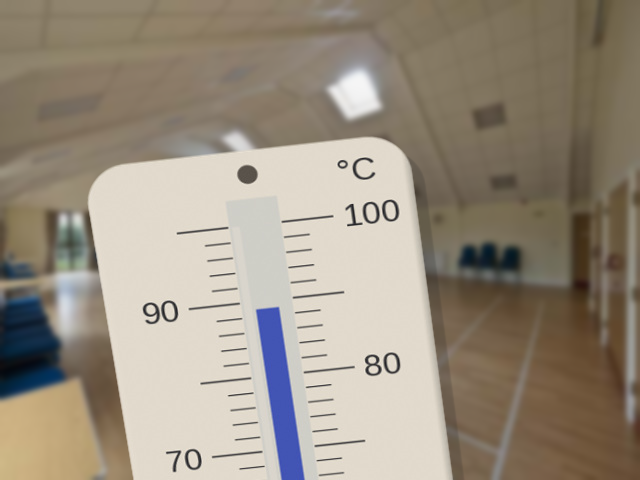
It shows °C 89
